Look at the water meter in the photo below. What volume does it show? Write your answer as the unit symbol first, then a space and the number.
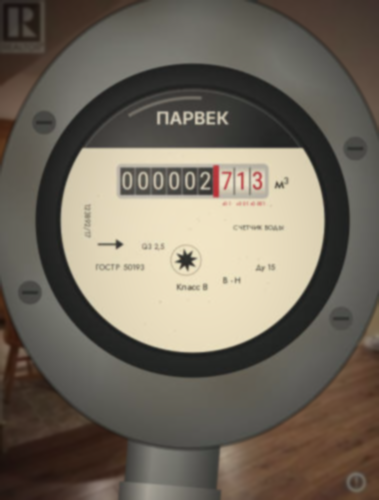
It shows m³ 2.713
